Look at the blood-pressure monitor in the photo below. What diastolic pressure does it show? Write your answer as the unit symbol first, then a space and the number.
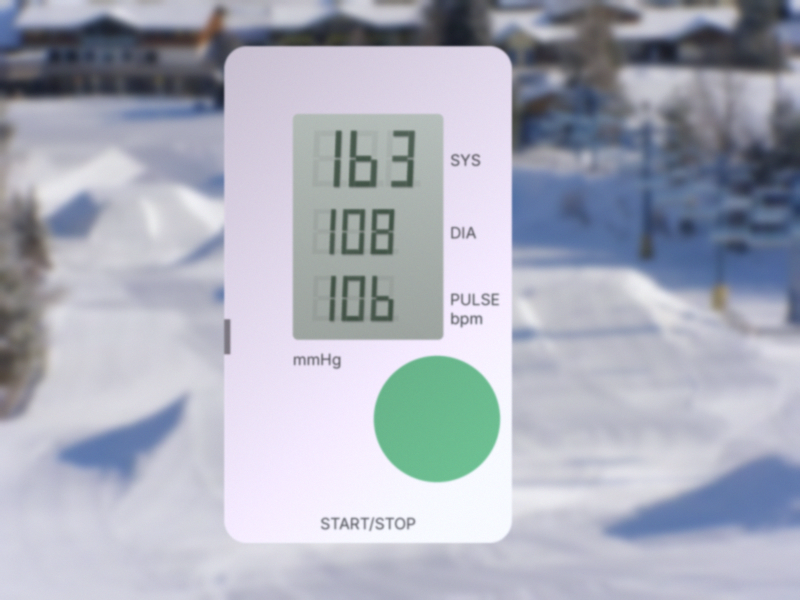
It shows mmHg 108
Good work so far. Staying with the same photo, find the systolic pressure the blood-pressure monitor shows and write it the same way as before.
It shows mmHg 163
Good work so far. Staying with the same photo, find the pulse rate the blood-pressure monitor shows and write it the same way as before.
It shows bpm 106
